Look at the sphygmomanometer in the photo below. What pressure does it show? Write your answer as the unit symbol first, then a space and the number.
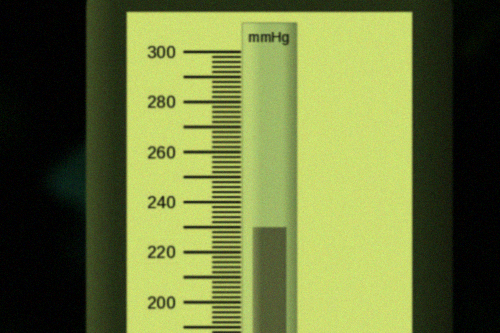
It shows mmHg 230
